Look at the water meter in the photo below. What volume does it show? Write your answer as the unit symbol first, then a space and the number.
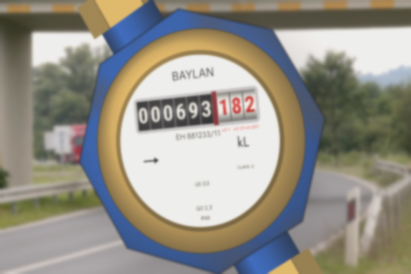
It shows kL 693.182
